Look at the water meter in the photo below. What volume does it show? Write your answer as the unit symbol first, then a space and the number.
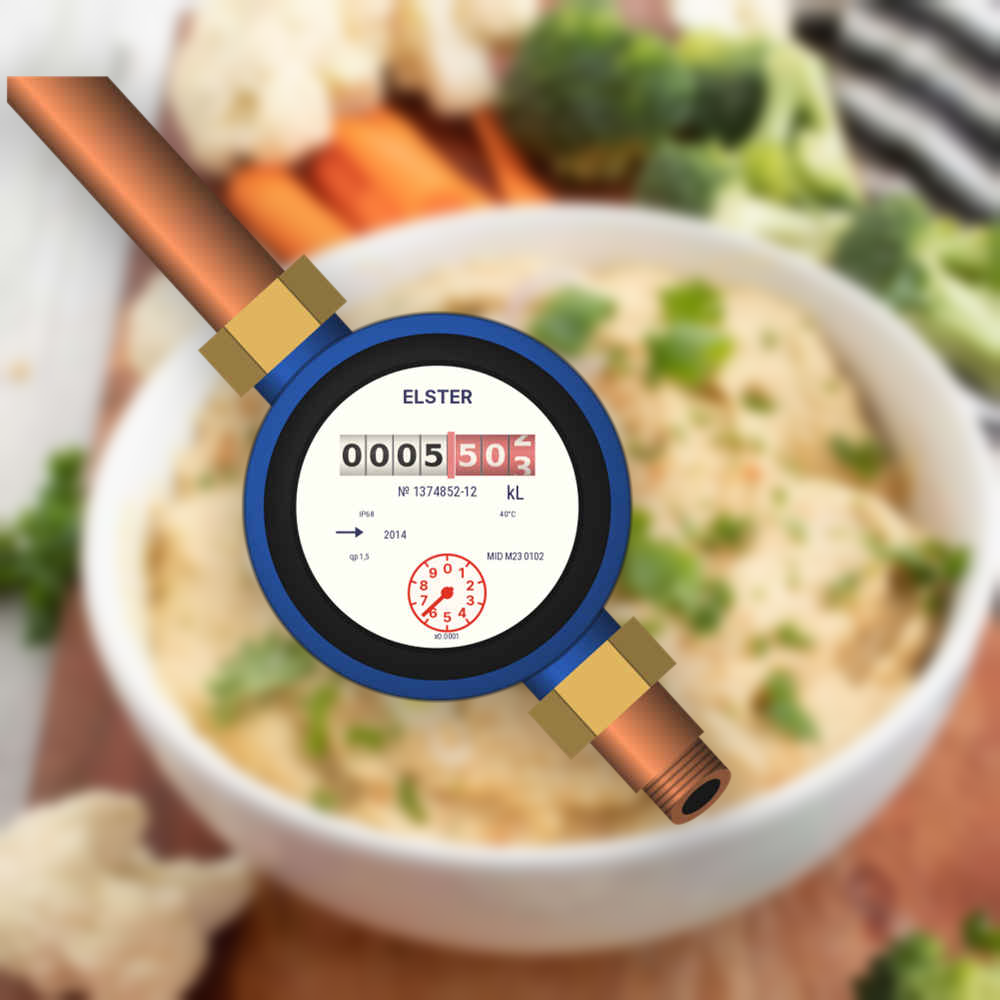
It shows kL 5.5026
